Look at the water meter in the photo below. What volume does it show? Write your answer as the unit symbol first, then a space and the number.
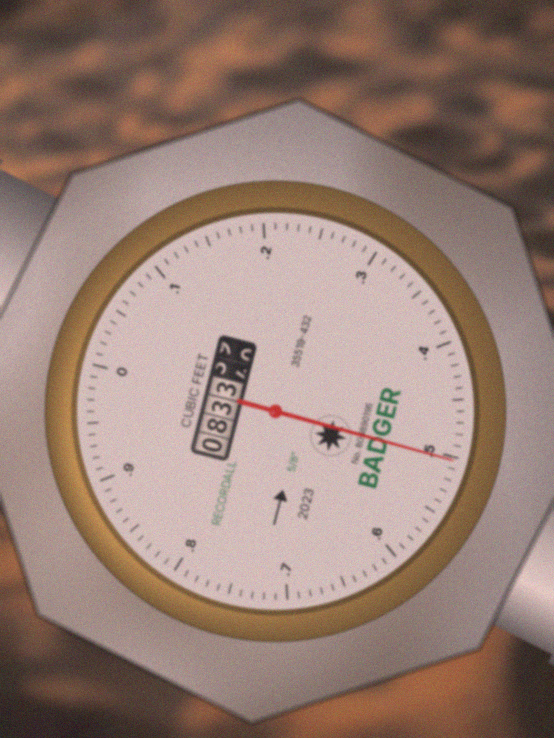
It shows ft³ 83339.50
